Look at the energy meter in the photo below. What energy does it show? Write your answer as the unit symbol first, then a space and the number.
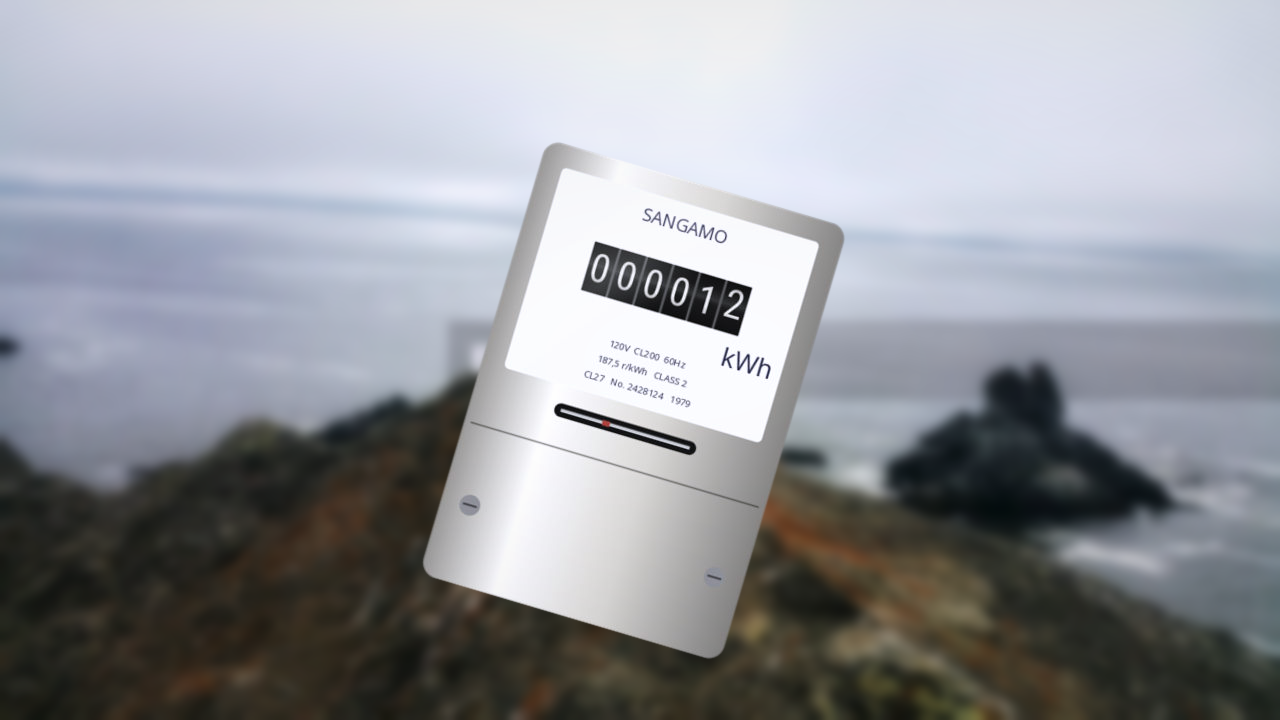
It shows kWh 12
